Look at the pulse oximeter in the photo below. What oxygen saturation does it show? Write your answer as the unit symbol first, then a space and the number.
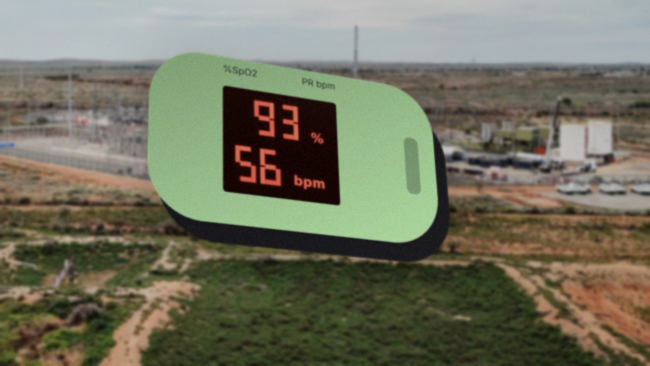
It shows % 93
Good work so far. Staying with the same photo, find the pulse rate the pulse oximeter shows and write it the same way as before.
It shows bpm 56
